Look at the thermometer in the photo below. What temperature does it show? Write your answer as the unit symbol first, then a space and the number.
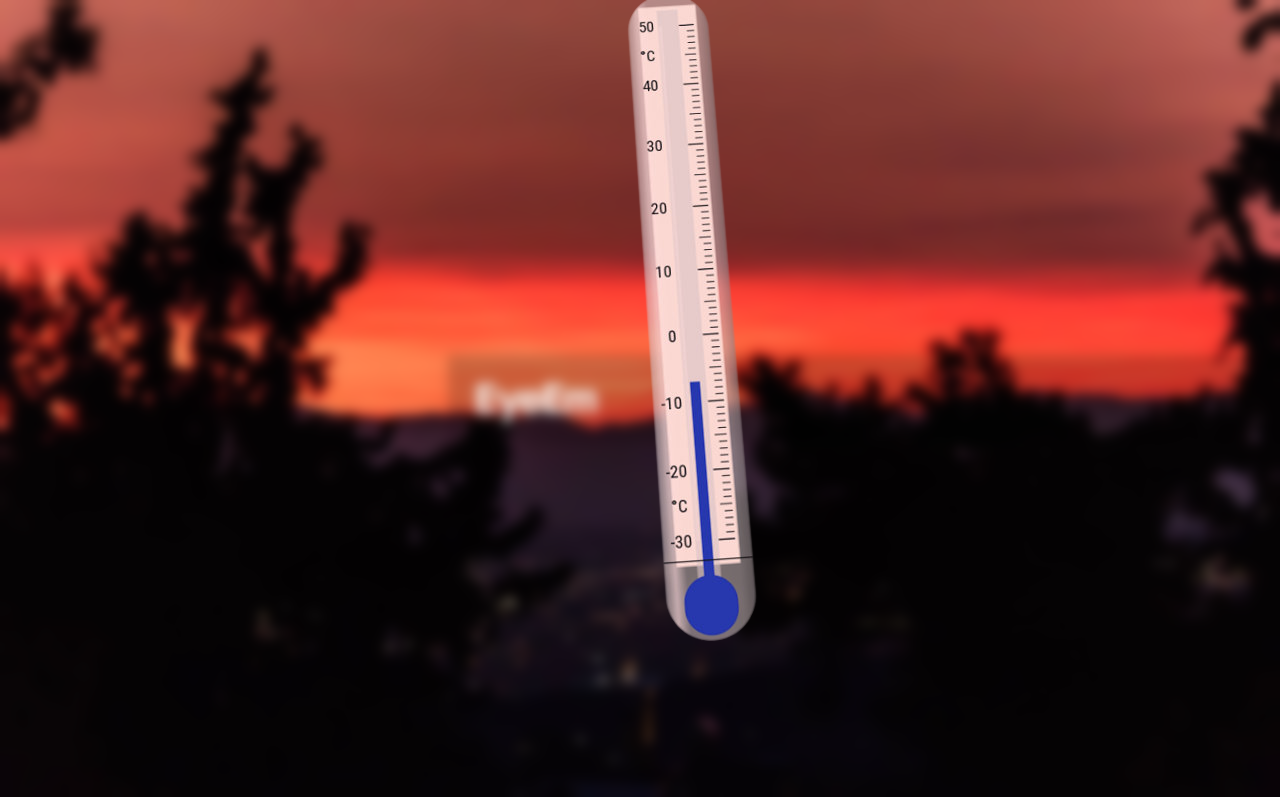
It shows °C -7
